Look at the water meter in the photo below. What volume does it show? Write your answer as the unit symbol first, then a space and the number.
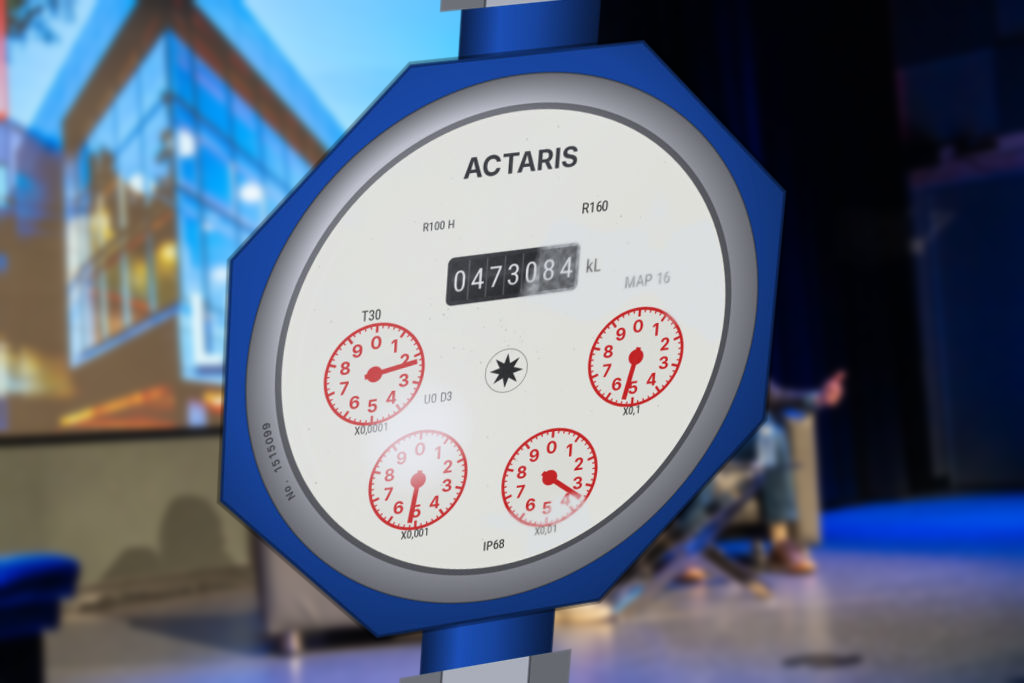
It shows kL 473084.5352
